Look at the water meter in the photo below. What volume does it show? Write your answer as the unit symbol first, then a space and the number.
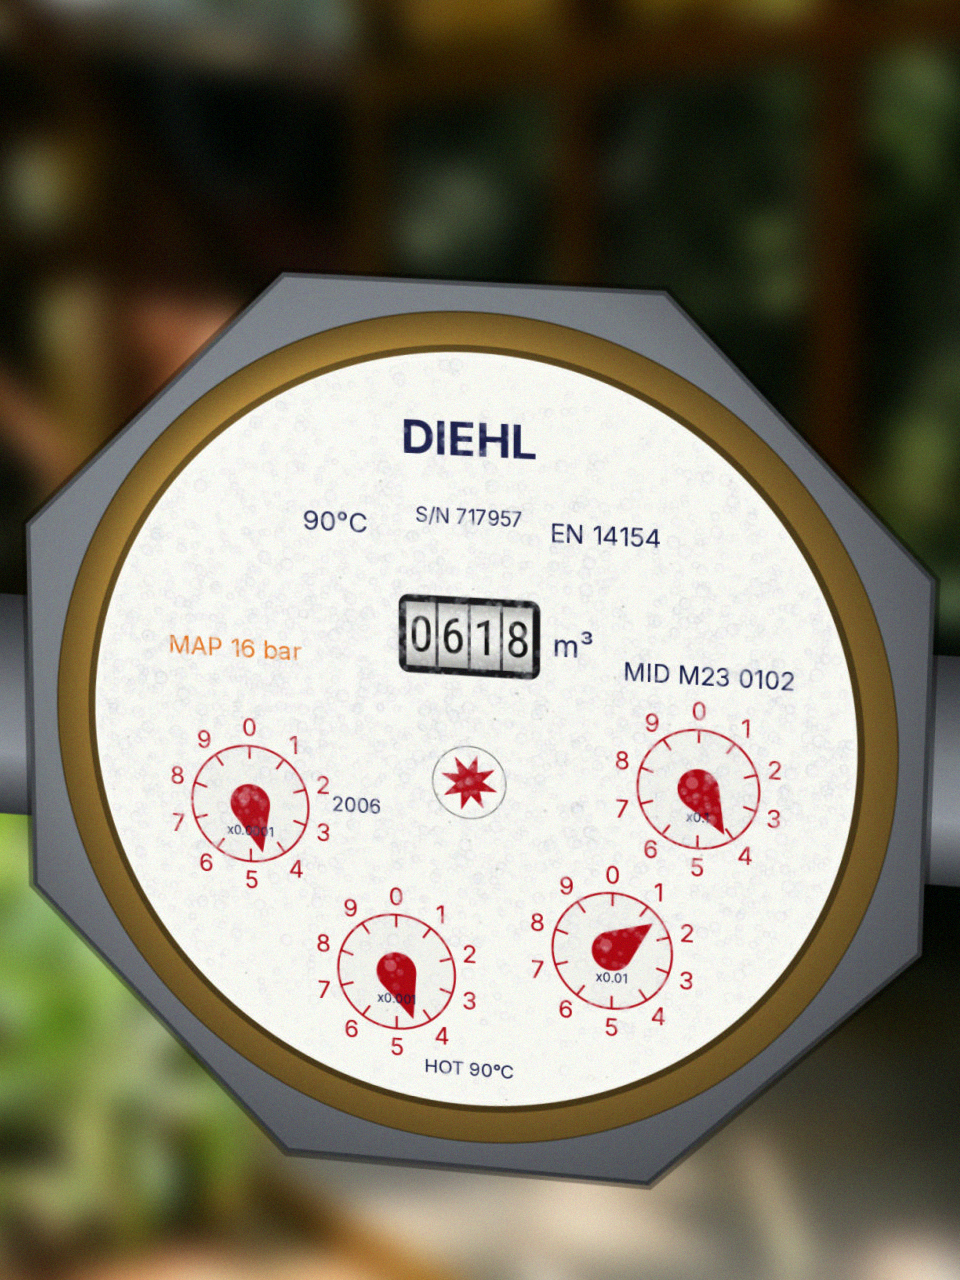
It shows m³ 618.4144
